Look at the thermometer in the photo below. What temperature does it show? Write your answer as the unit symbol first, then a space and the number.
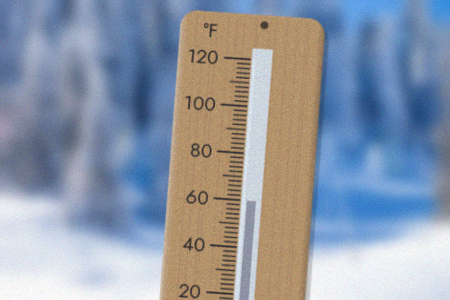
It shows °F 60
